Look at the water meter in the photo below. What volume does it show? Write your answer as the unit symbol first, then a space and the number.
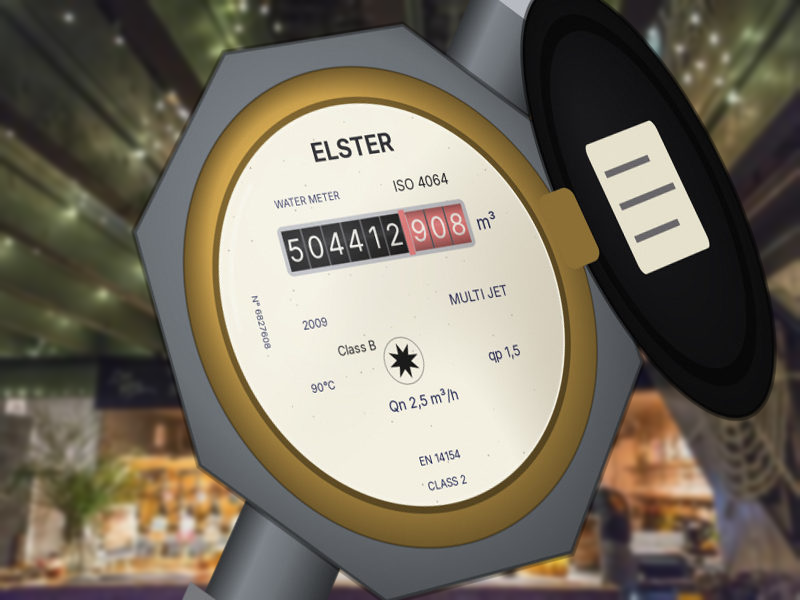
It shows m³ 504412.908
